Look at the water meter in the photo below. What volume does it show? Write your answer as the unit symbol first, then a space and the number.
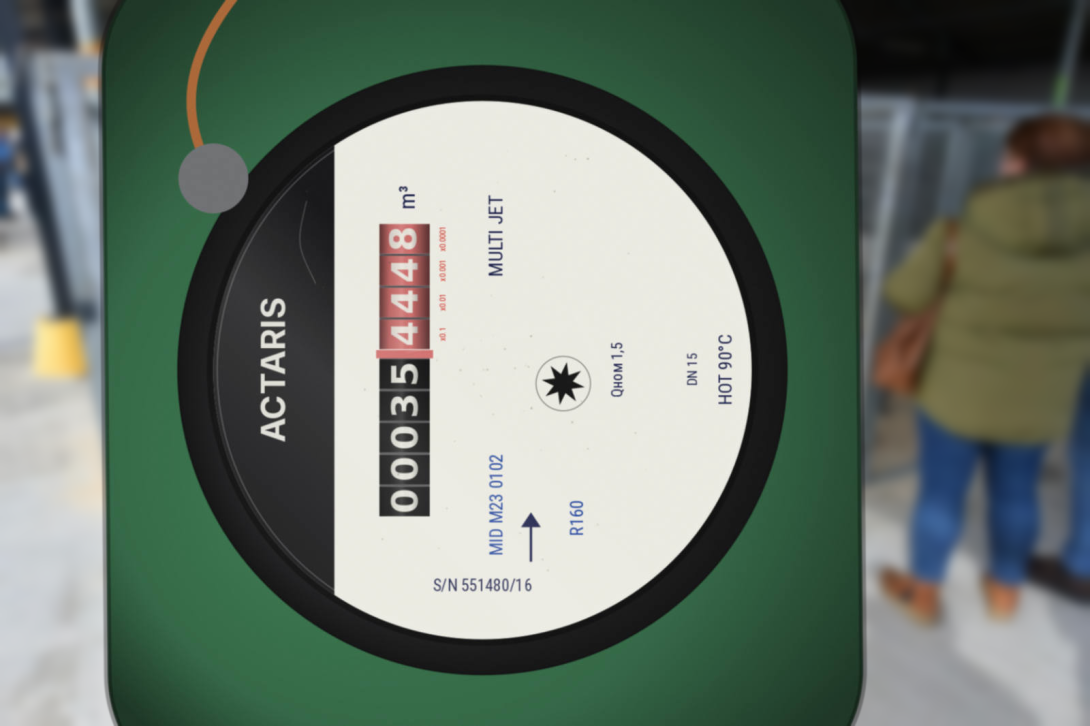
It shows m³ 35.4448
